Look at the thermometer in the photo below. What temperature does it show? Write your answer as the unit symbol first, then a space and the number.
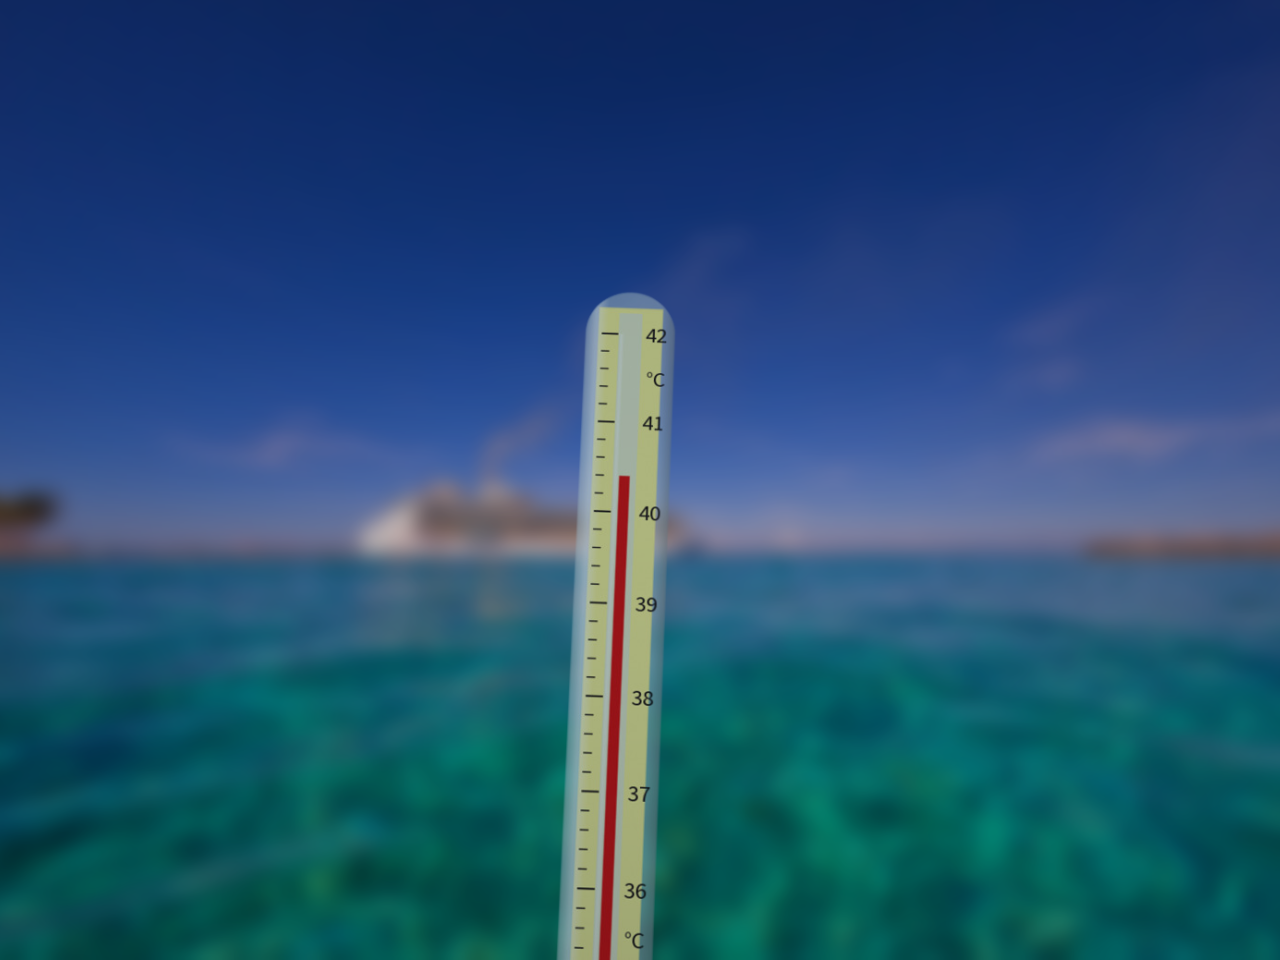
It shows °C 40.4
